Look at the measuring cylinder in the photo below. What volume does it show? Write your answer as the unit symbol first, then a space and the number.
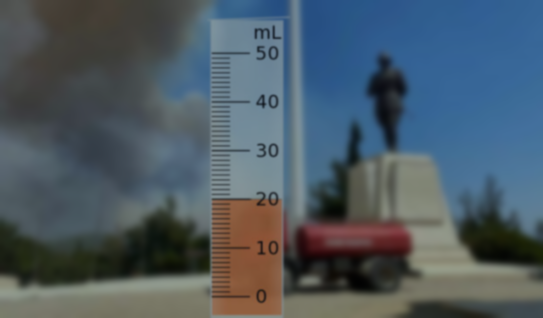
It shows mL 20
